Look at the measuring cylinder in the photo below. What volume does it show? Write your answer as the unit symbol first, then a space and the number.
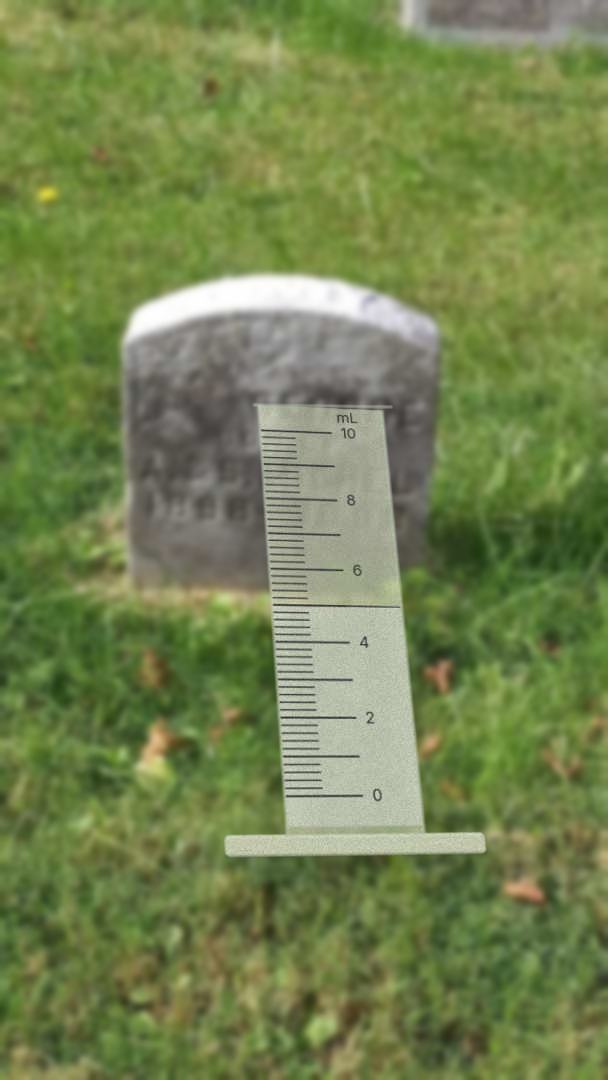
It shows mL 5
